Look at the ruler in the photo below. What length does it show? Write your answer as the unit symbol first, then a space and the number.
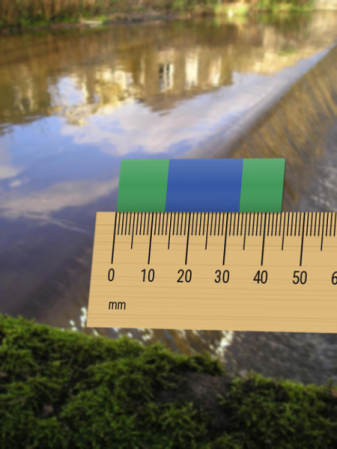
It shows mm 44
